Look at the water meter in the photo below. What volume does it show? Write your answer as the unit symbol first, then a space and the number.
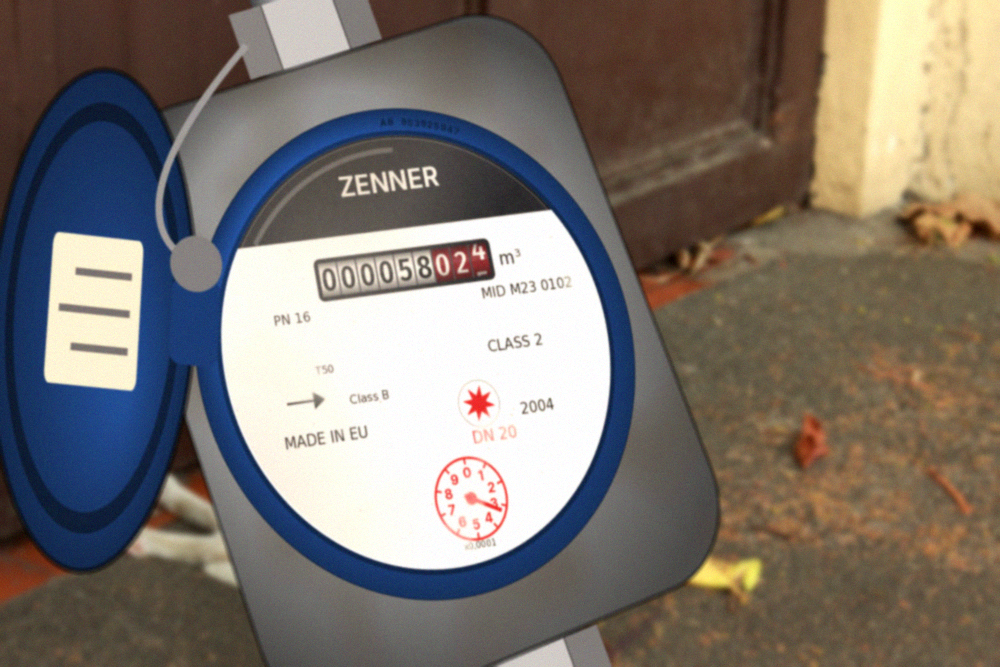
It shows m³ 58.0243
